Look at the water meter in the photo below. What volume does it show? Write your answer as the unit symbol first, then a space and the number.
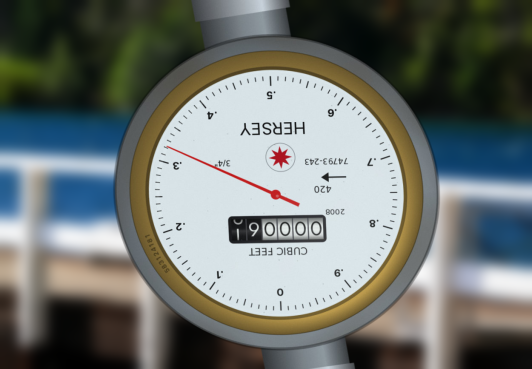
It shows ft³ 61.32
